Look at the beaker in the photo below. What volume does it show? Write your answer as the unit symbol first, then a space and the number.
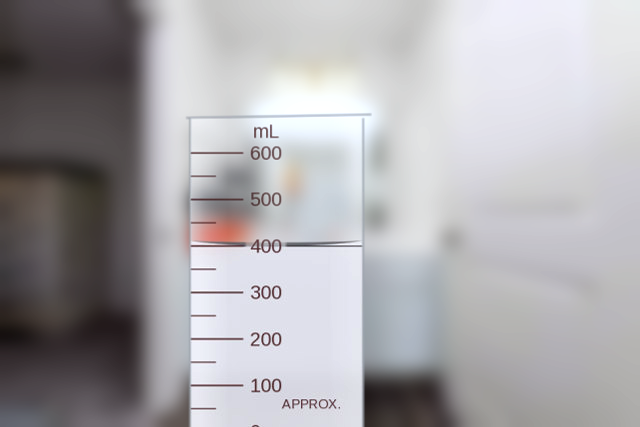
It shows mL 400
